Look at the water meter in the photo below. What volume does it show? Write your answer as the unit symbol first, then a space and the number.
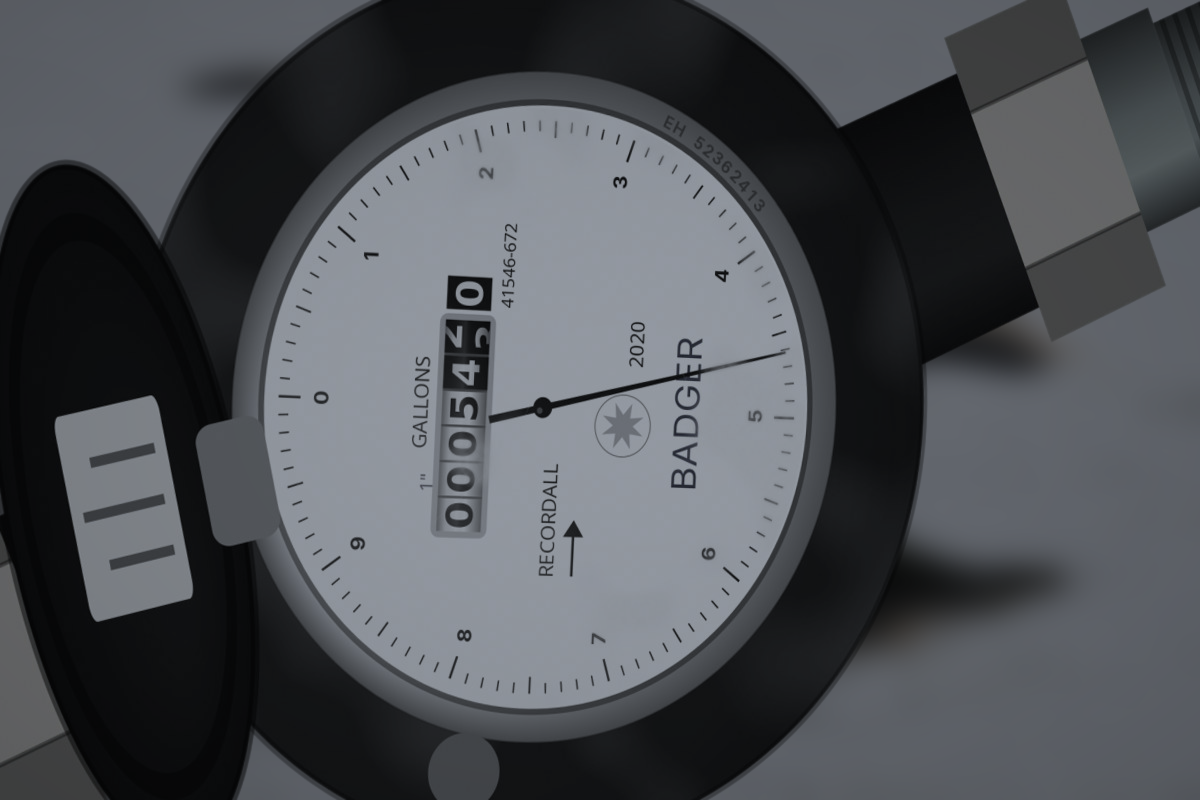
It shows gal 5424.6
